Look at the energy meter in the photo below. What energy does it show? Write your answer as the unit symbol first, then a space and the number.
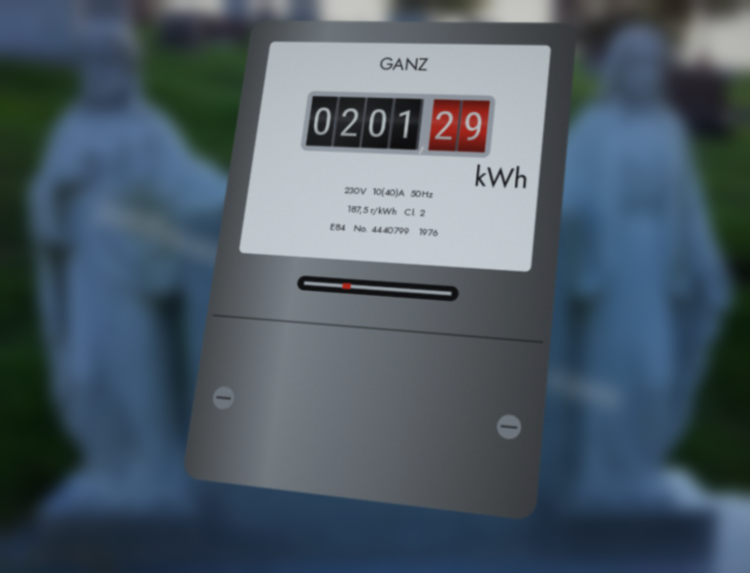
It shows kWh 201.29
